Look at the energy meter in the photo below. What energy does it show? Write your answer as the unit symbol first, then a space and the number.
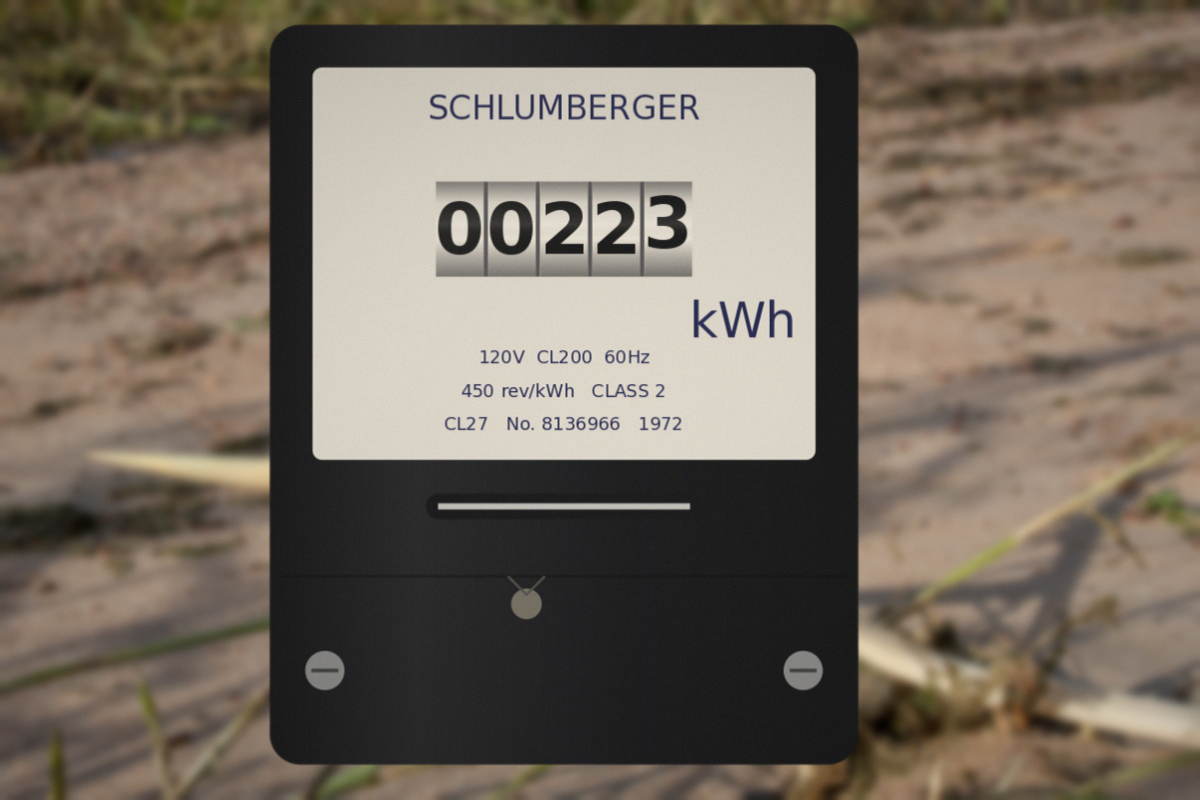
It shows kWh 223
